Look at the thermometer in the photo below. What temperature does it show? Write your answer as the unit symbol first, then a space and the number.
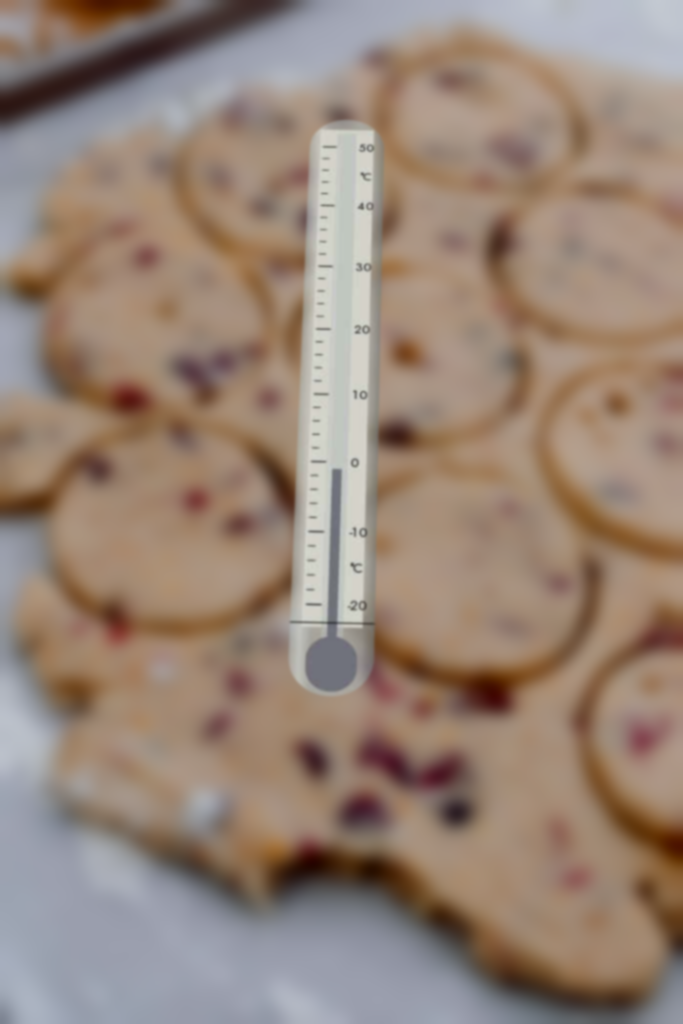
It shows °C -1
